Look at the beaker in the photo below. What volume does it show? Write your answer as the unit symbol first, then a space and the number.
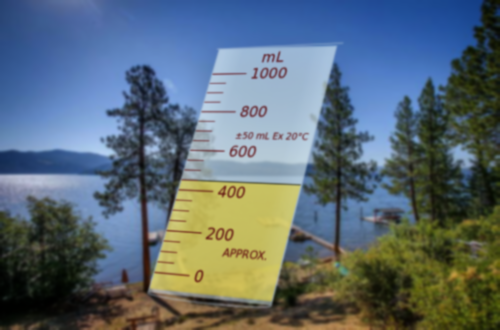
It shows mL 450
